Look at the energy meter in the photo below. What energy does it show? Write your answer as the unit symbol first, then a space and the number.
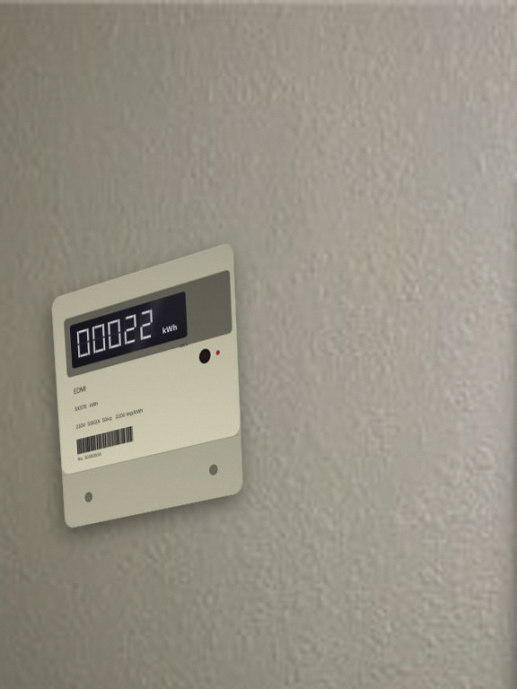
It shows kWh 22
